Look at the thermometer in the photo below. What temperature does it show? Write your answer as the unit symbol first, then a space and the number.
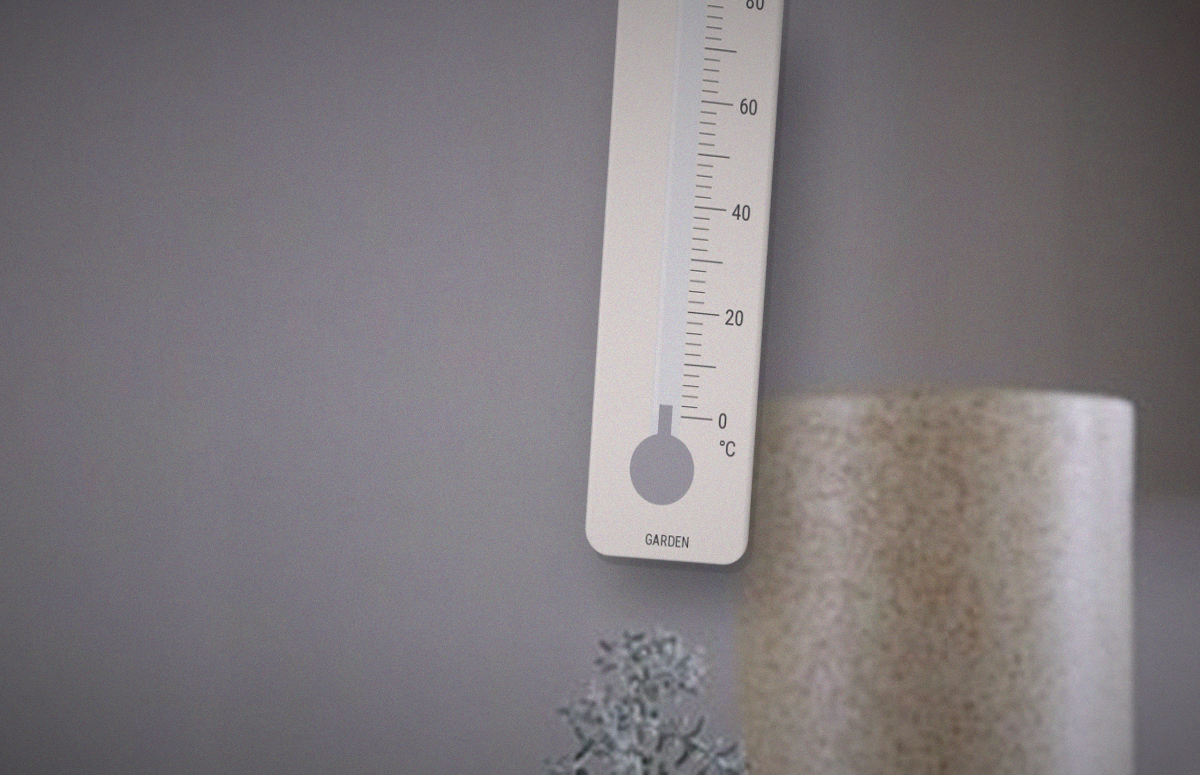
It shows °C 2
